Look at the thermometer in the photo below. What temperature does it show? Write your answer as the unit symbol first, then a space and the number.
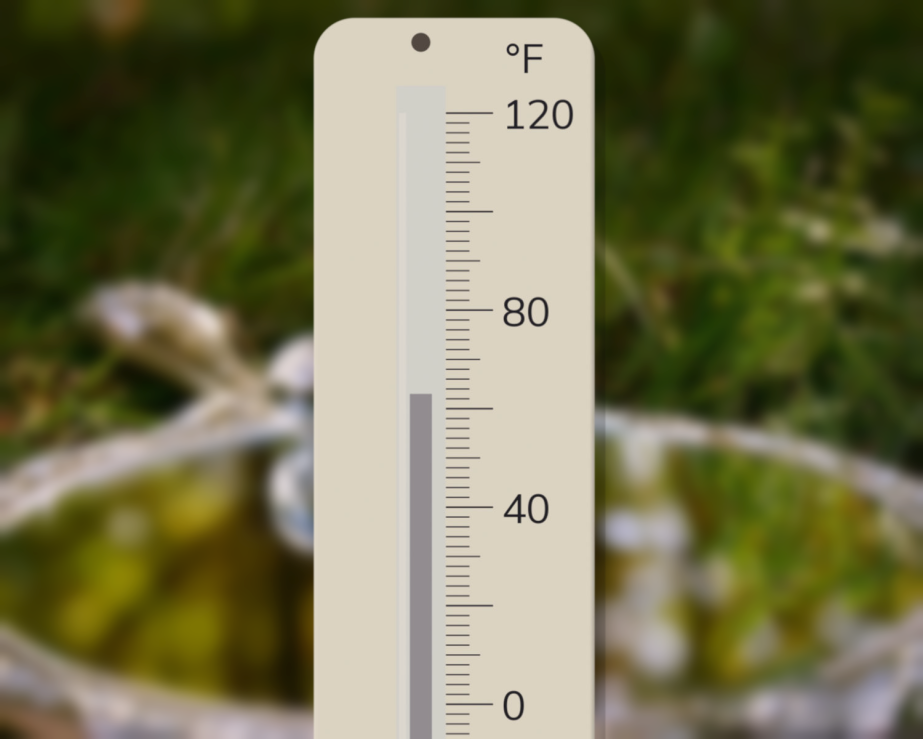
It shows °F 63
